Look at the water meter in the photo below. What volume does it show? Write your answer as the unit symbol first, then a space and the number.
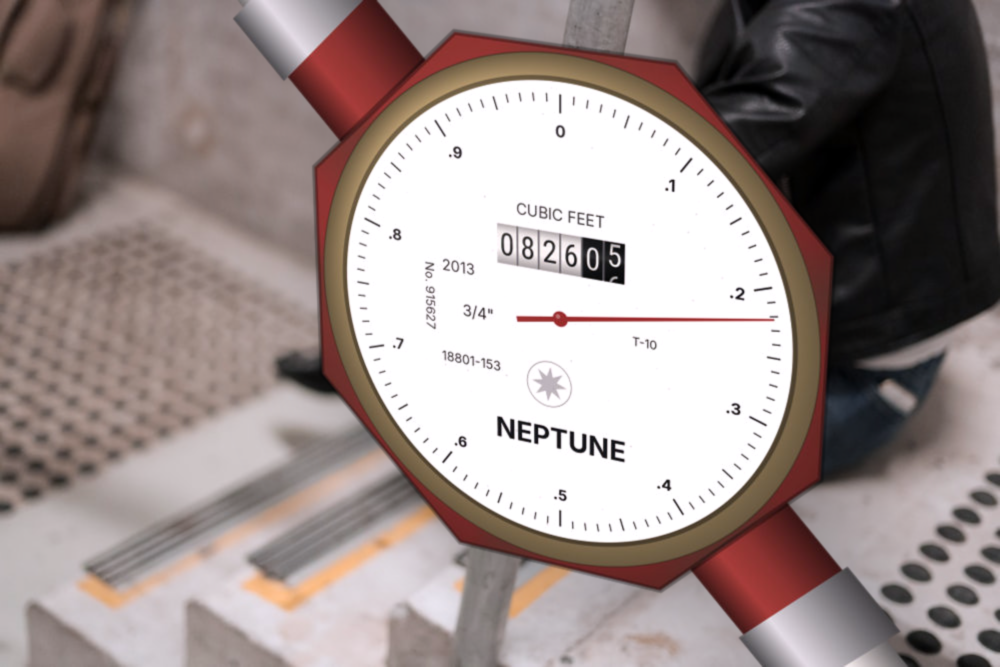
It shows ft³ 82605.22
